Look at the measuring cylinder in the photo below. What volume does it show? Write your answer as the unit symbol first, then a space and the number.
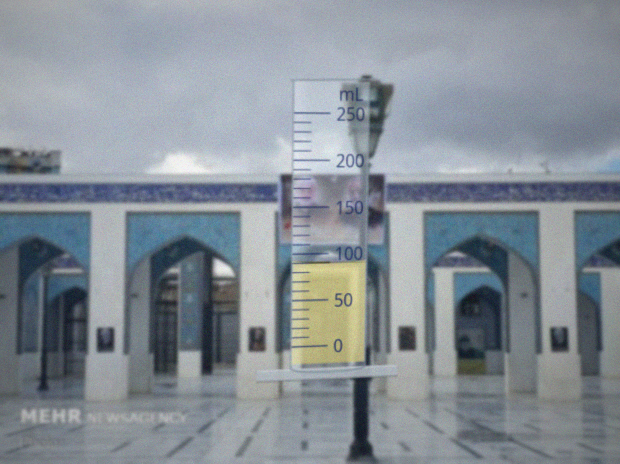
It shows mL 90
